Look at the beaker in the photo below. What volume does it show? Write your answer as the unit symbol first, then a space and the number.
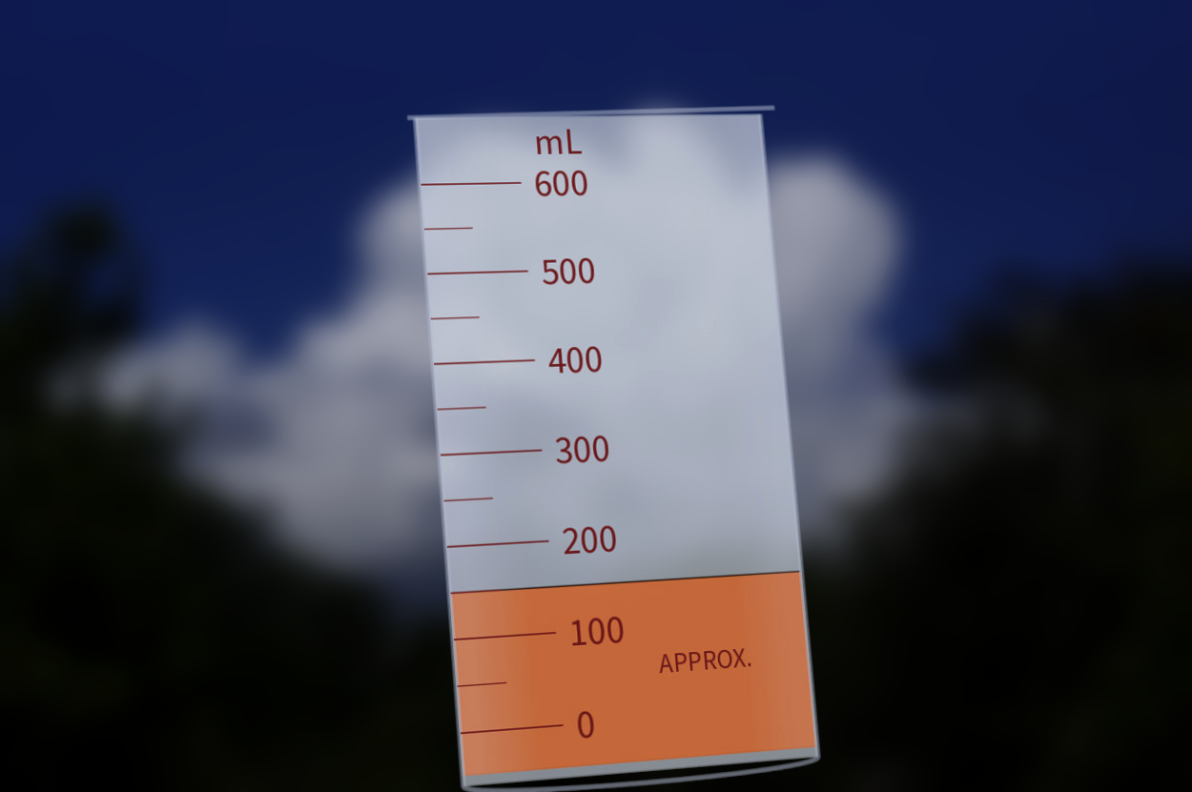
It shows mL 150
